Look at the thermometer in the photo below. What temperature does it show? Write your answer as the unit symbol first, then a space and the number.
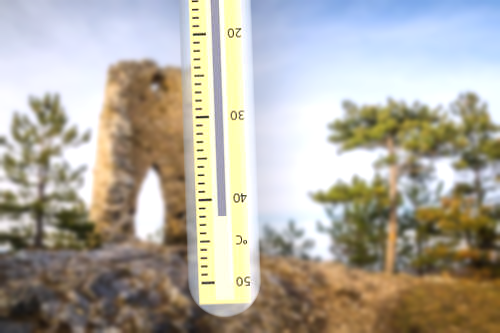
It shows °C 42
